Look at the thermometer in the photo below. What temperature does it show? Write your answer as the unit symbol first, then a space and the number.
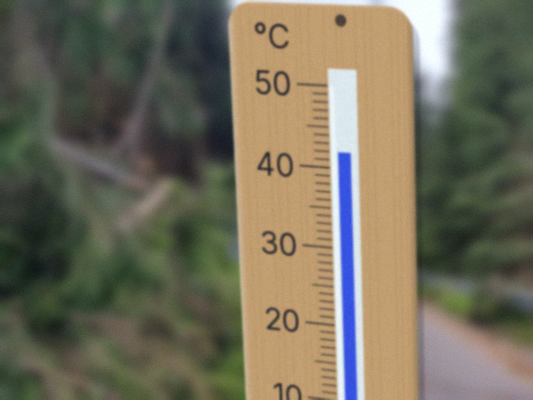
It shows °C 42
